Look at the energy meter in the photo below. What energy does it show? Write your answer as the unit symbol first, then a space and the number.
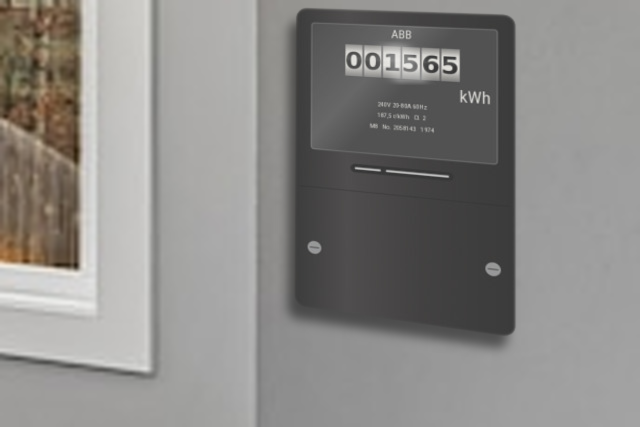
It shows kWh 1565
